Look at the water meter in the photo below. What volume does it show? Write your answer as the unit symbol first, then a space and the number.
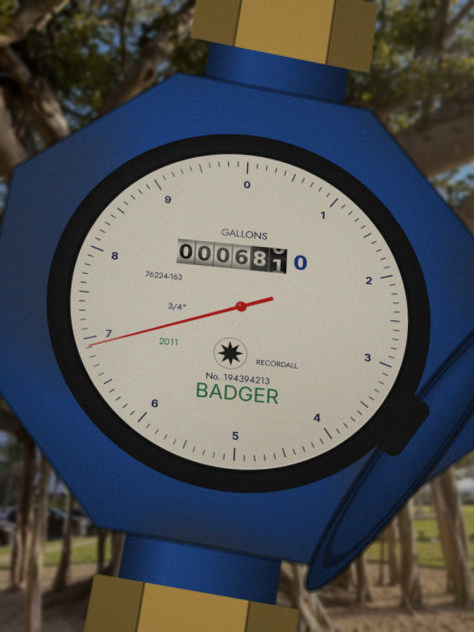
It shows gal 6806.9
